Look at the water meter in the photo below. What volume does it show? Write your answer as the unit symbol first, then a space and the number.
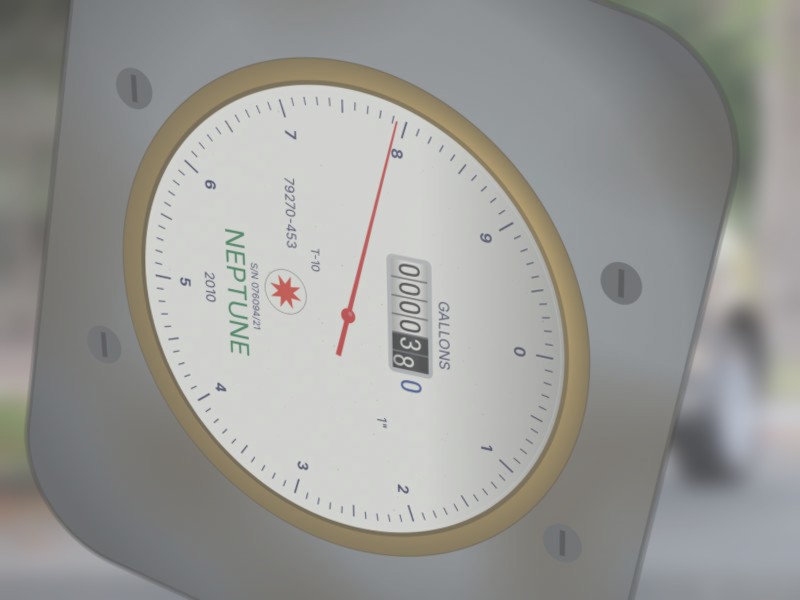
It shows gal 377.9
